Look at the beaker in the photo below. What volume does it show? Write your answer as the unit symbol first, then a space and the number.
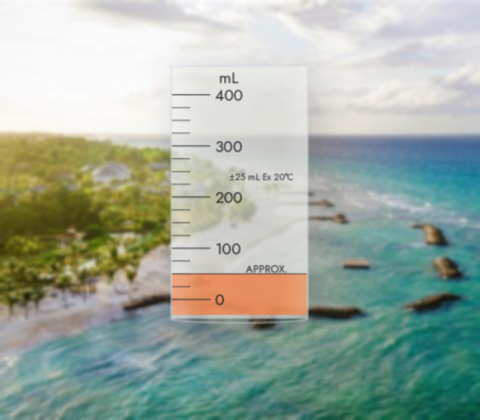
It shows mL 50
